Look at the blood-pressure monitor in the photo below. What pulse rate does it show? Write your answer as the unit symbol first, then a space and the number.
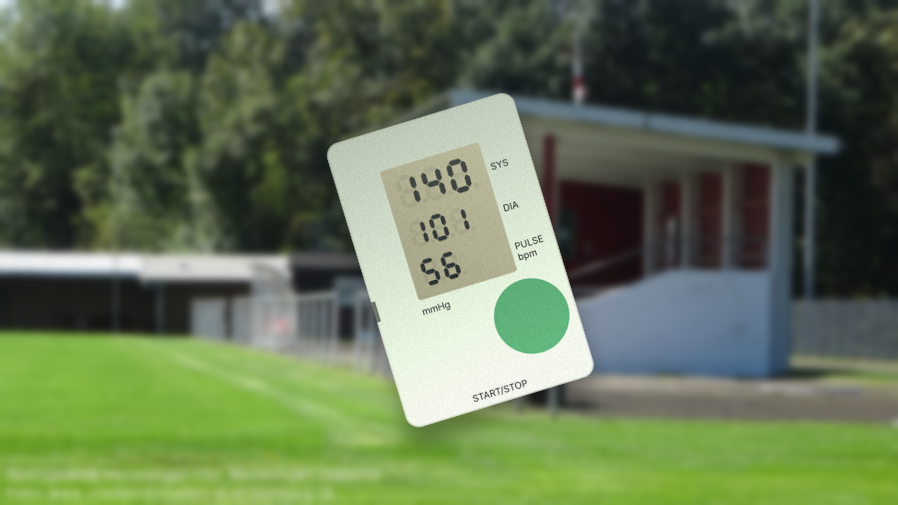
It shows bpm 56
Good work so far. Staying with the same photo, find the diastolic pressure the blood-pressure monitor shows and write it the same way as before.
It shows mmHg 101
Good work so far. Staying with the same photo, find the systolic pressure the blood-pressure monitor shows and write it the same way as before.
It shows mmHg 140
